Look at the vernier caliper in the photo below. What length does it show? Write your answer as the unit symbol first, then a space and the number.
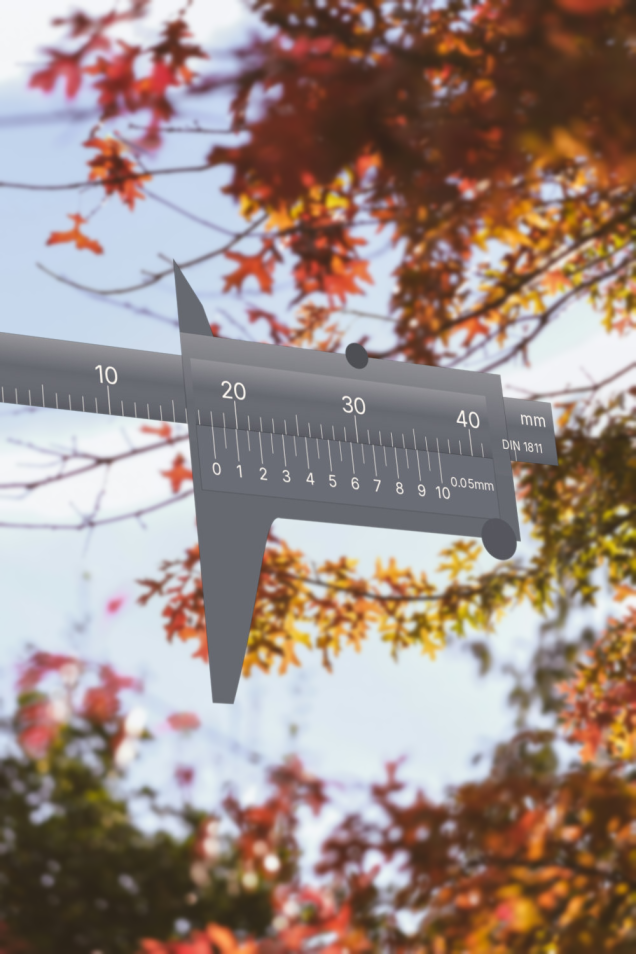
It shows mm 18.0
